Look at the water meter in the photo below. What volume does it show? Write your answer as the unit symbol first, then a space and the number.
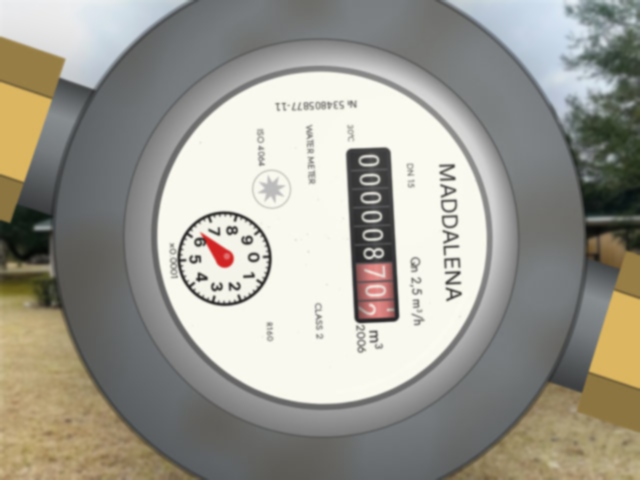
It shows m³ 8.7016
